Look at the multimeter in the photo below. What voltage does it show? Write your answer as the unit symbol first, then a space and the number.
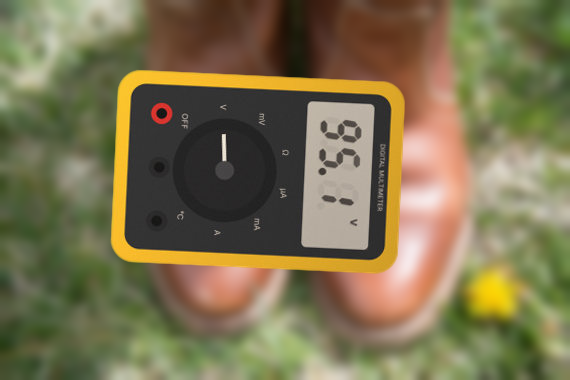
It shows V 95.1
